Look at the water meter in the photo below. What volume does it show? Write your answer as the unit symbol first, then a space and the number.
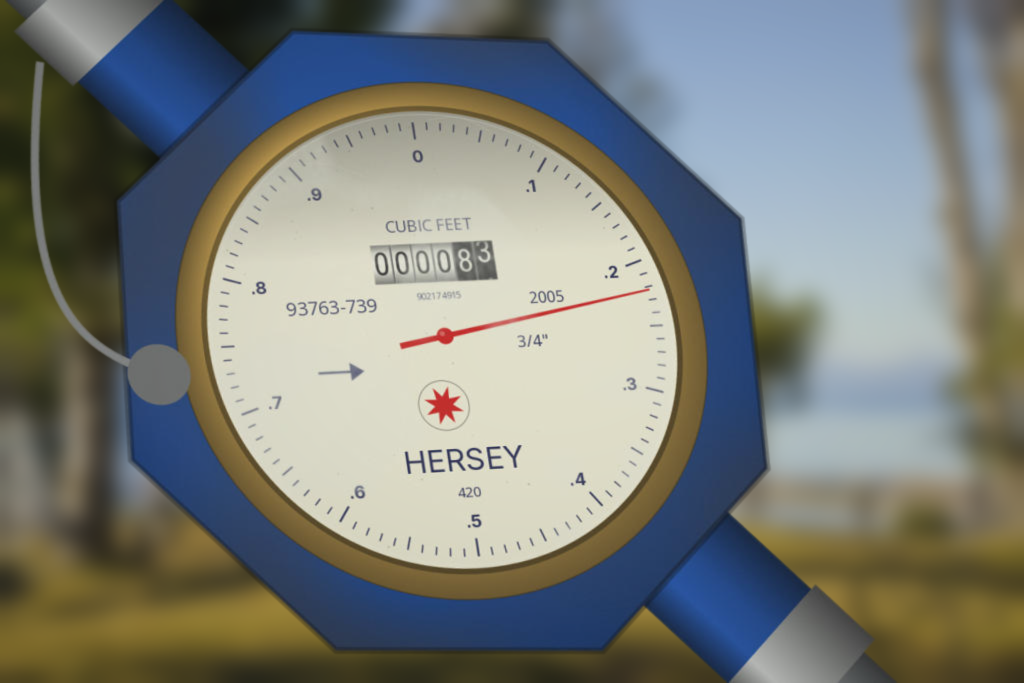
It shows ft³ 83.22
